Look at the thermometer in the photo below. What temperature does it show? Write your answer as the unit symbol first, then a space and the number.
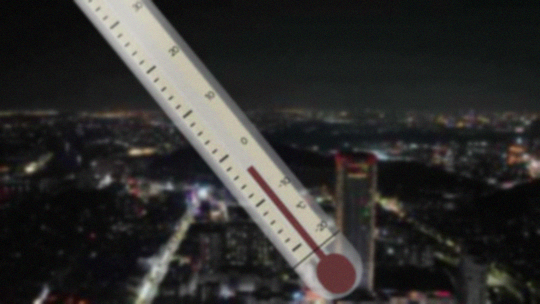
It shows °C -4
